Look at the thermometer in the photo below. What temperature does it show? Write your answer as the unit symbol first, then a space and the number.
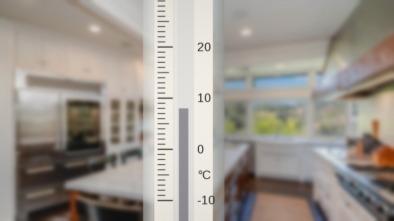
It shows °C 8
